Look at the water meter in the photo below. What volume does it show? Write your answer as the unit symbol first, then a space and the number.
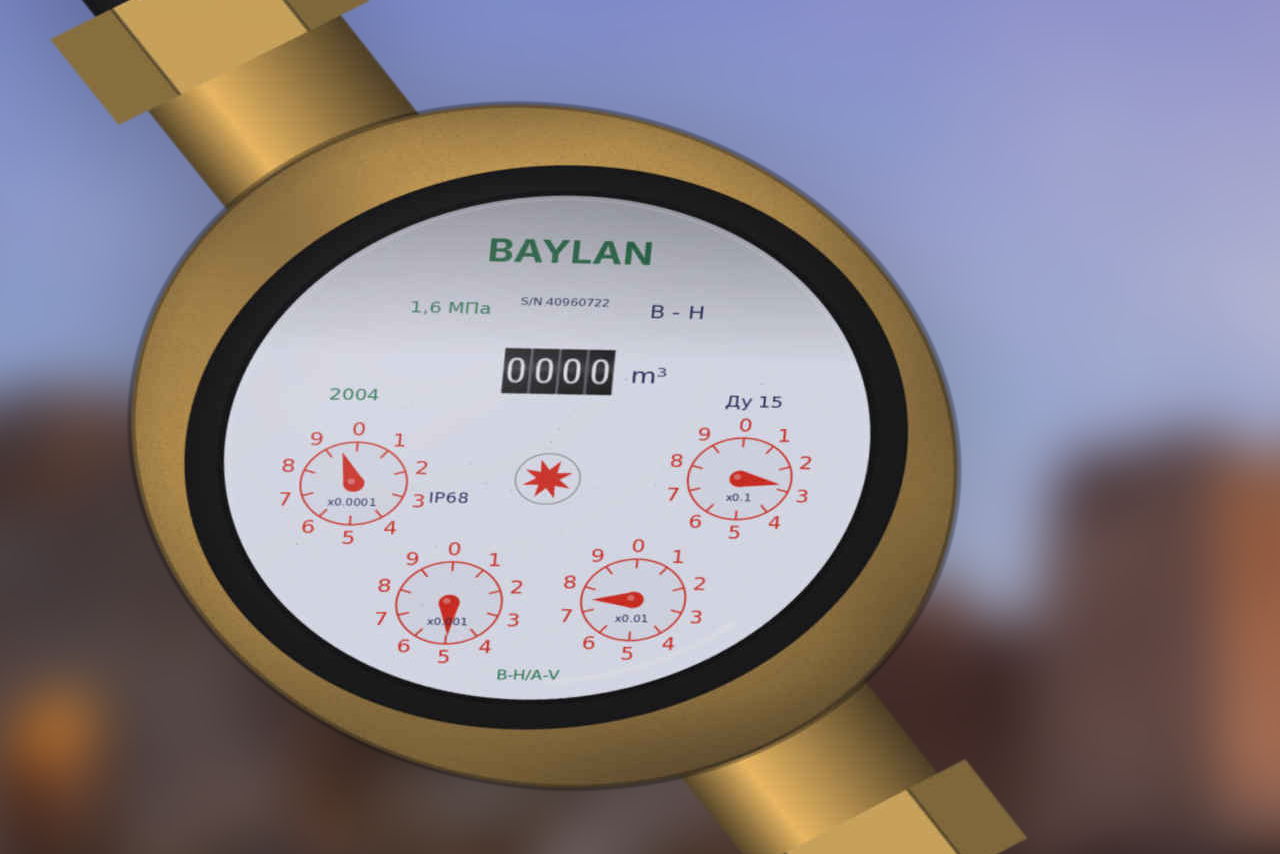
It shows m³ 0.2749
